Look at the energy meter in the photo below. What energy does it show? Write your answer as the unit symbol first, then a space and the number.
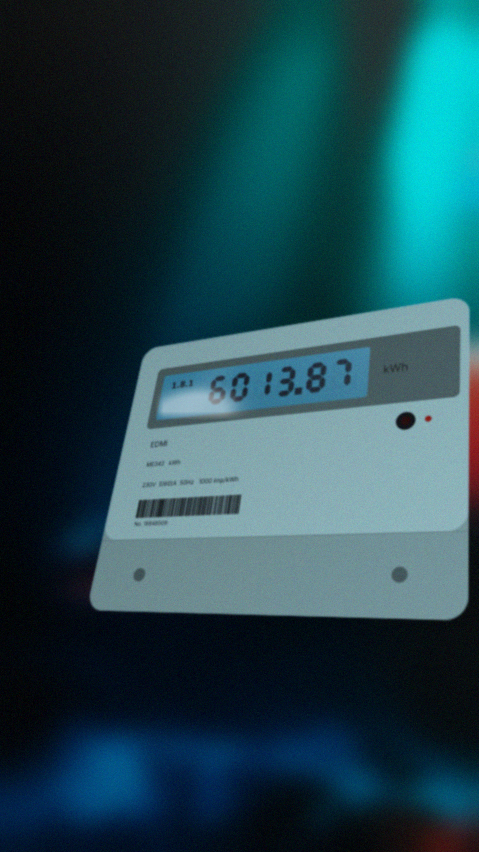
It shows kWh 6013.87
